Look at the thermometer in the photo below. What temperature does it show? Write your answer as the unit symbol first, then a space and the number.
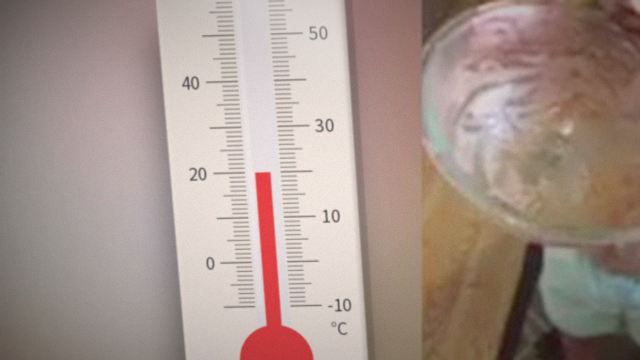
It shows °C 20
